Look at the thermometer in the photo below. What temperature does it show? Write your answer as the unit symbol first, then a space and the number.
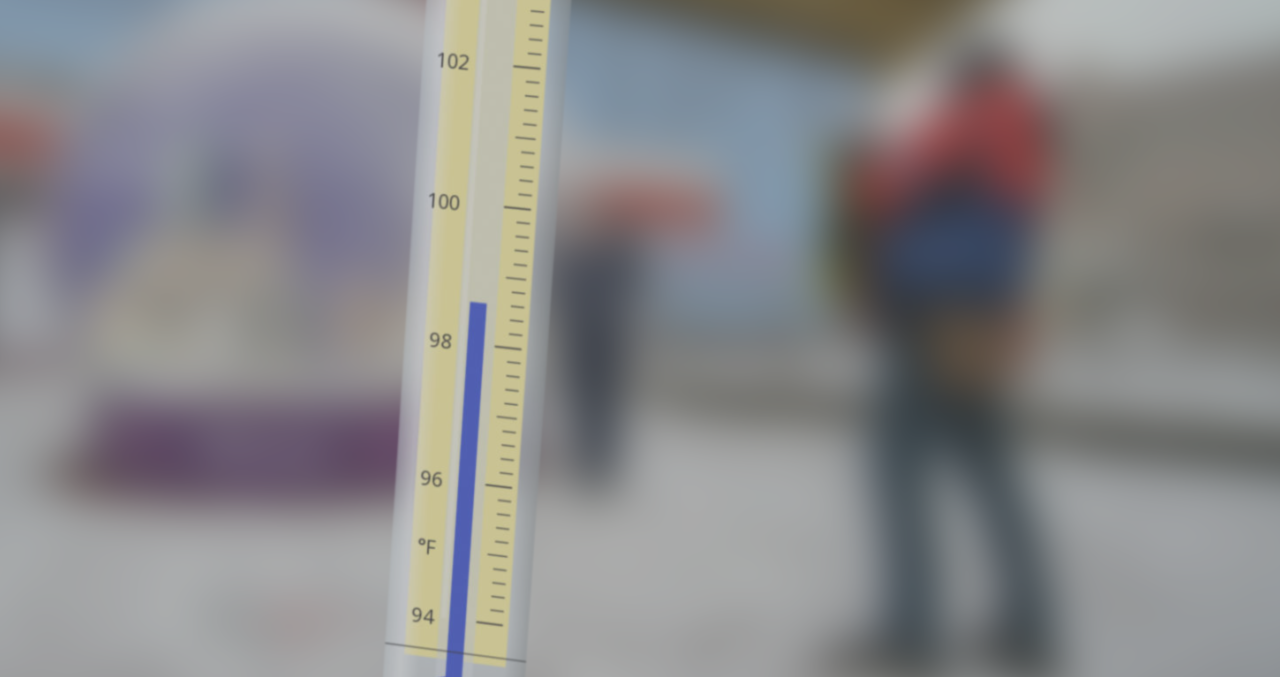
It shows °F 98.6
